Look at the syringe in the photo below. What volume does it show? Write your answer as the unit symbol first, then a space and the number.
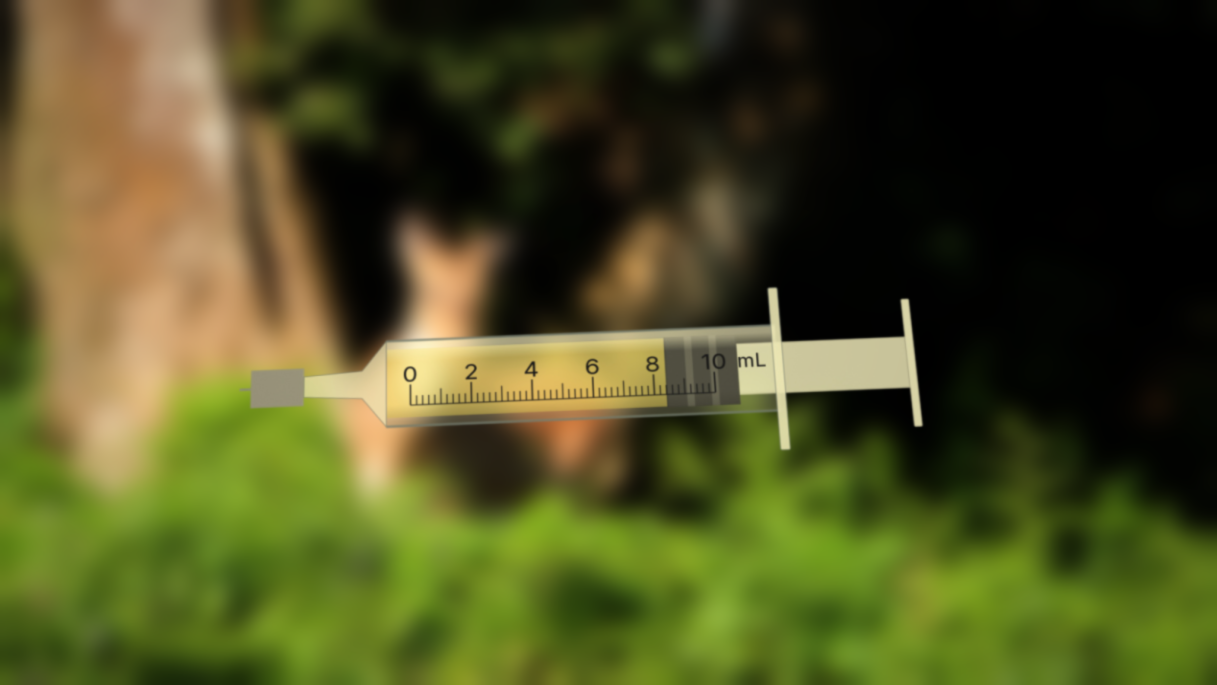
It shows mL 8.4
